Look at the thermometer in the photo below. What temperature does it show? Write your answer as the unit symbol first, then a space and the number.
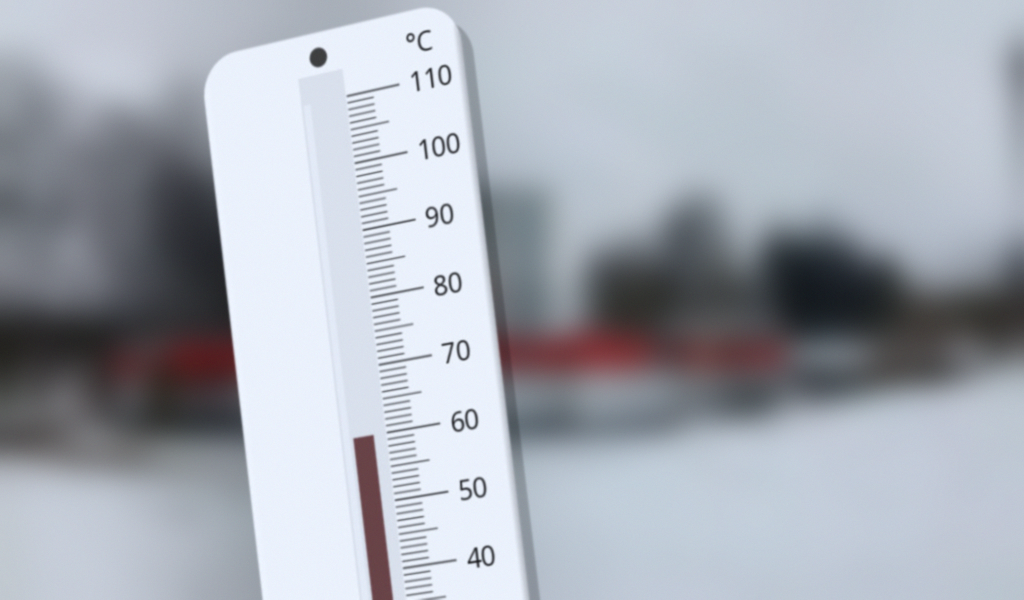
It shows °C 60
